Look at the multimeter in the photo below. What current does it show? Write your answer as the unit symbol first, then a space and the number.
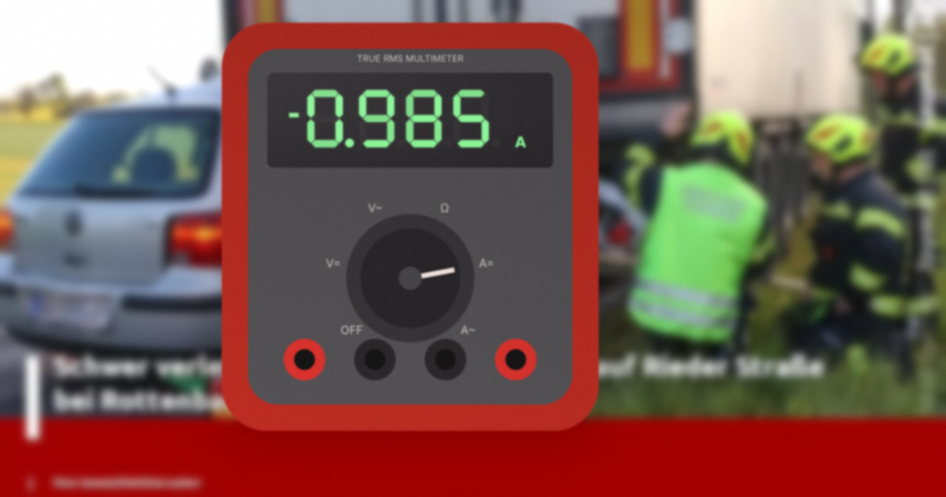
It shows A -0.985
